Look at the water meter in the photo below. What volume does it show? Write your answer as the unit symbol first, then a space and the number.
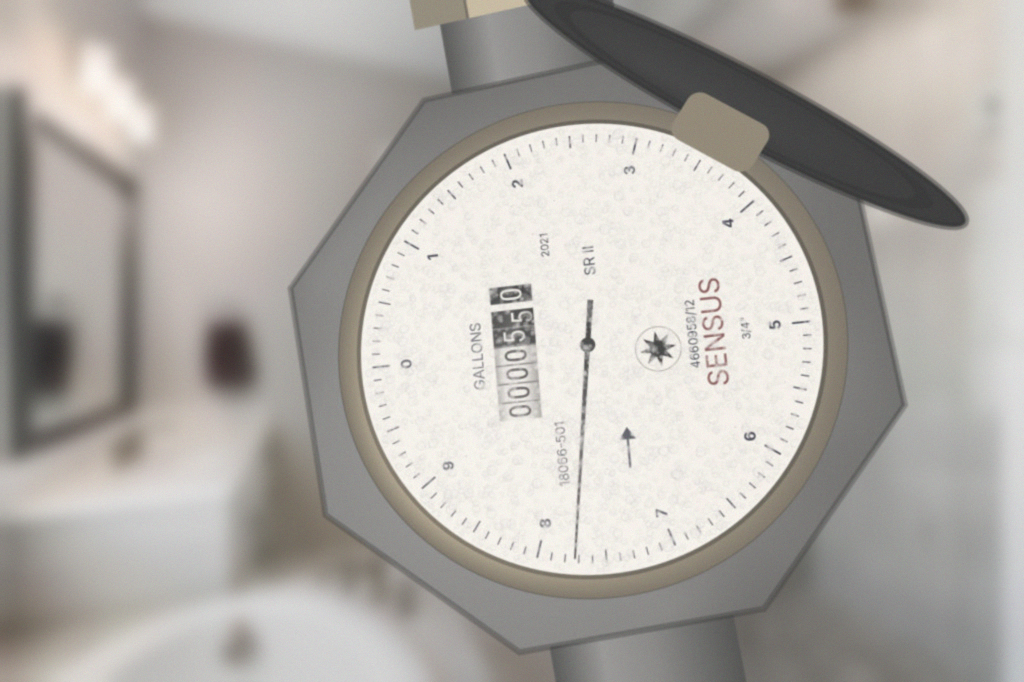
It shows gal 547.7
